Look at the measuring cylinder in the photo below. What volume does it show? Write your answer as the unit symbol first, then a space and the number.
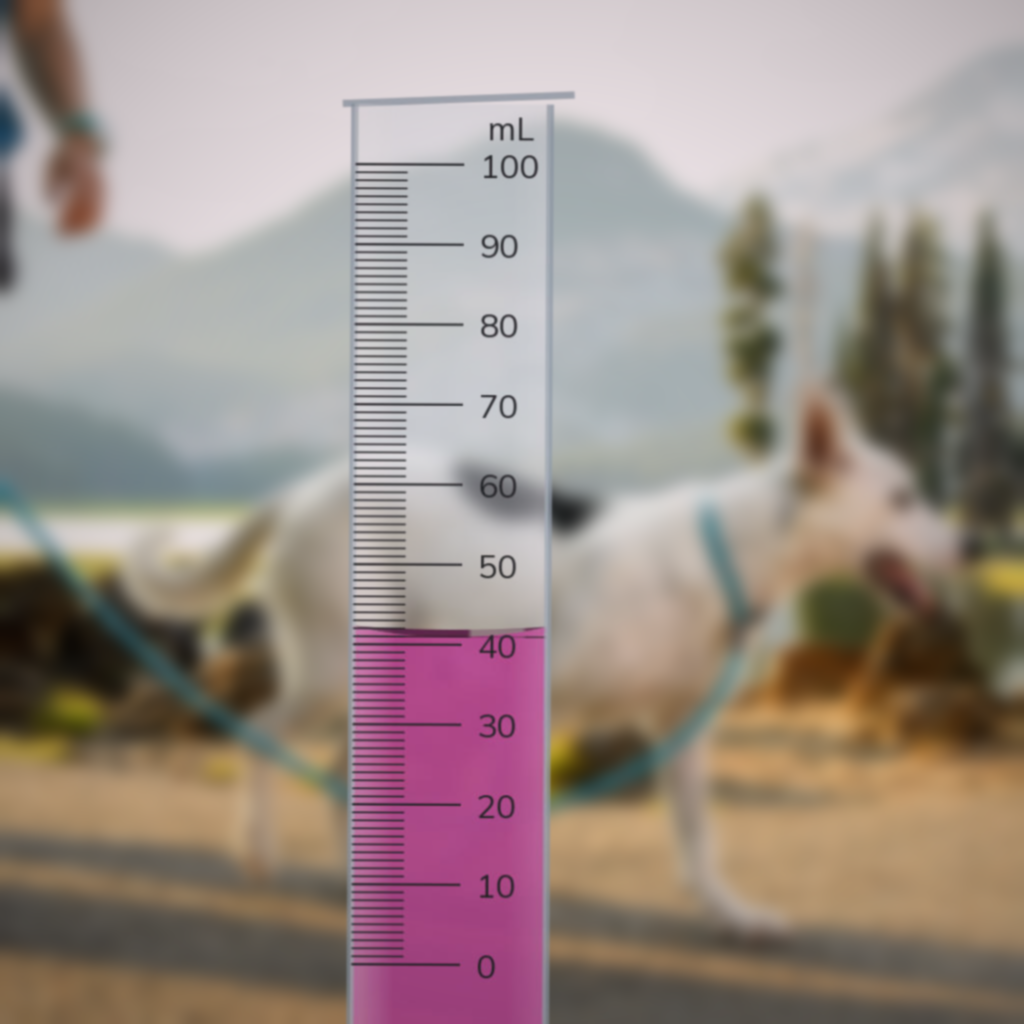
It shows mL 41
